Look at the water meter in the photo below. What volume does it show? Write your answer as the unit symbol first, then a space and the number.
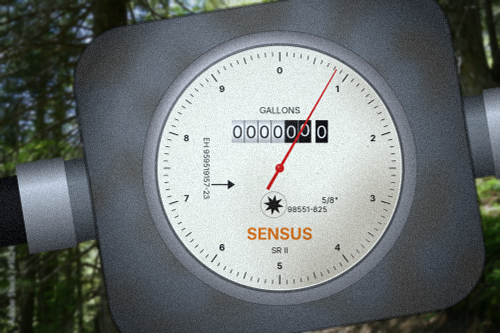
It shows gal 0.8
